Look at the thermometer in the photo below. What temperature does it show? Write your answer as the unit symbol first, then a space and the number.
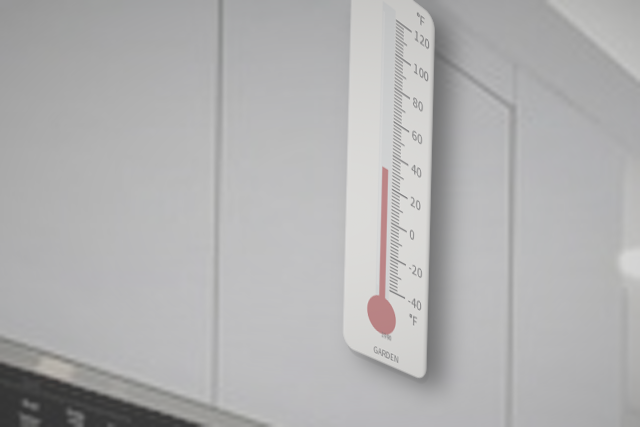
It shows °F 30
